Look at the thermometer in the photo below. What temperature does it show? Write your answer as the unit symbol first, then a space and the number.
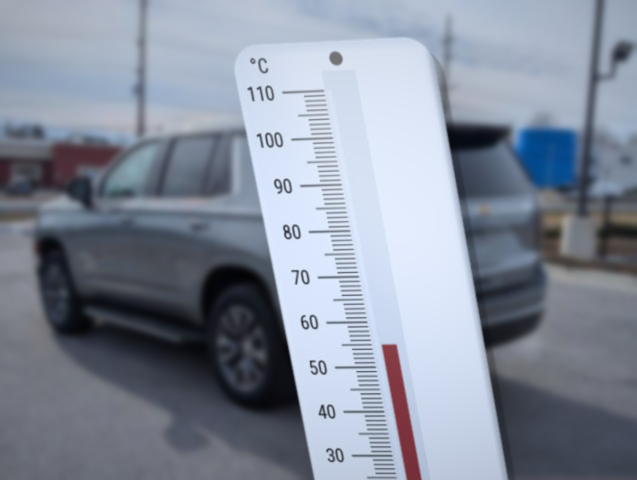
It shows °C 55
